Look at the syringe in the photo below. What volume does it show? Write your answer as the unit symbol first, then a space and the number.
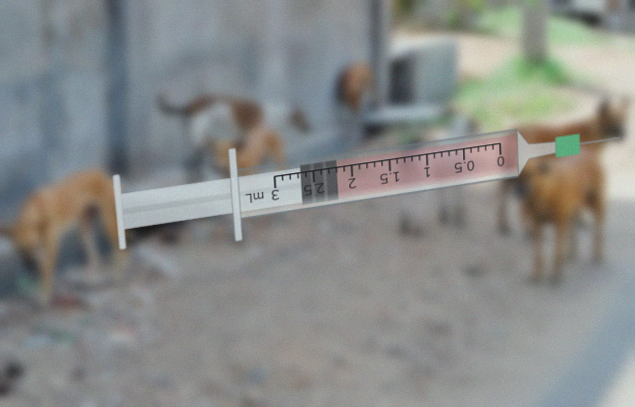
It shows mL 2.2
